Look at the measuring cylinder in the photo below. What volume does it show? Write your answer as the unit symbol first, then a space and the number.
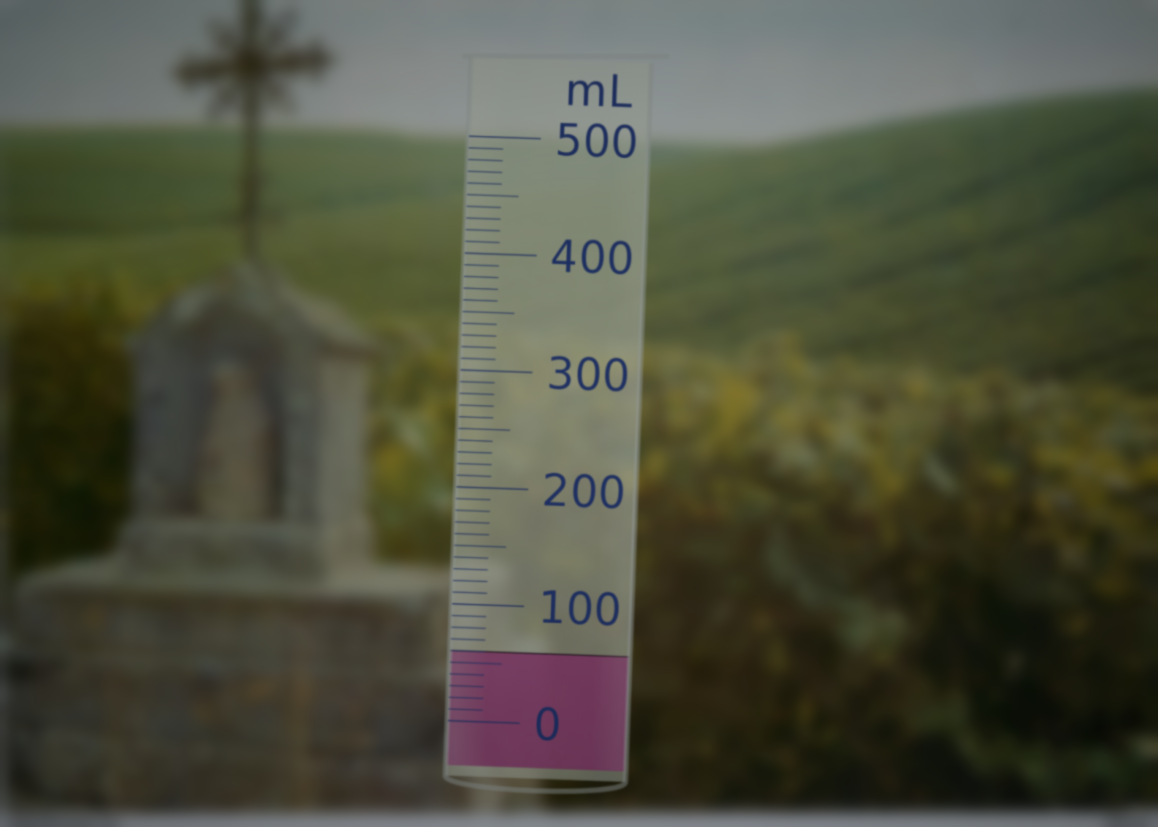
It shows mL 60
